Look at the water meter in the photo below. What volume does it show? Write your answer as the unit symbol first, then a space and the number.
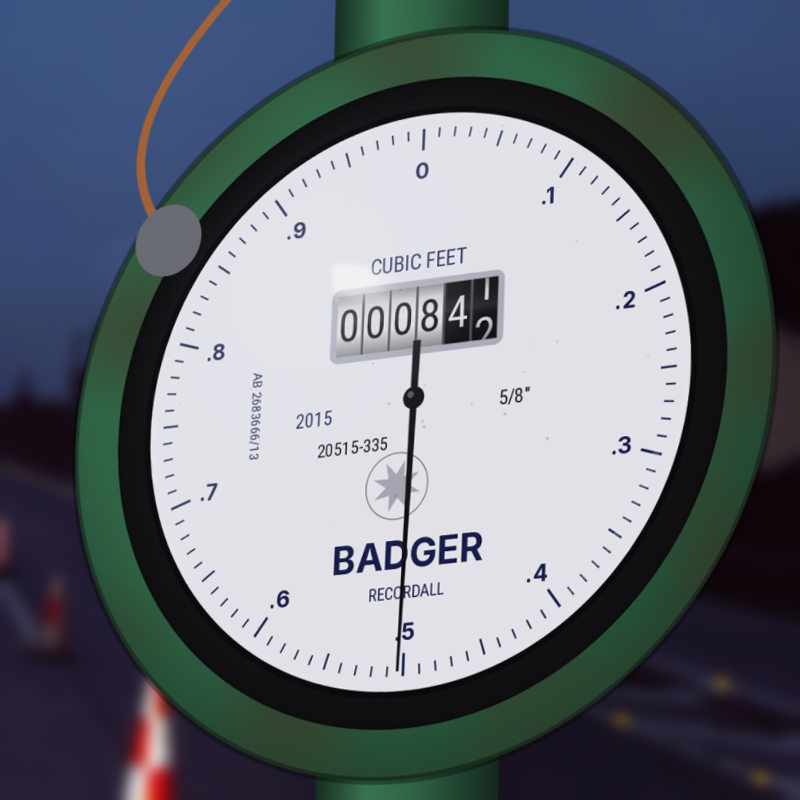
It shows ft³ 841.50
